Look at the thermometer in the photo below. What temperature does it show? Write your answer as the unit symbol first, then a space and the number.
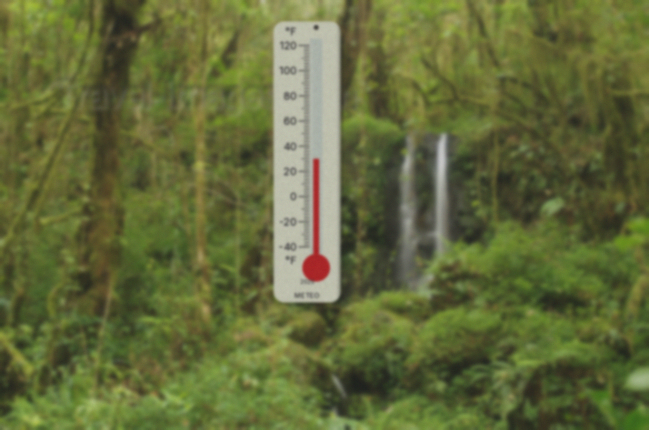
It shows °F 30
